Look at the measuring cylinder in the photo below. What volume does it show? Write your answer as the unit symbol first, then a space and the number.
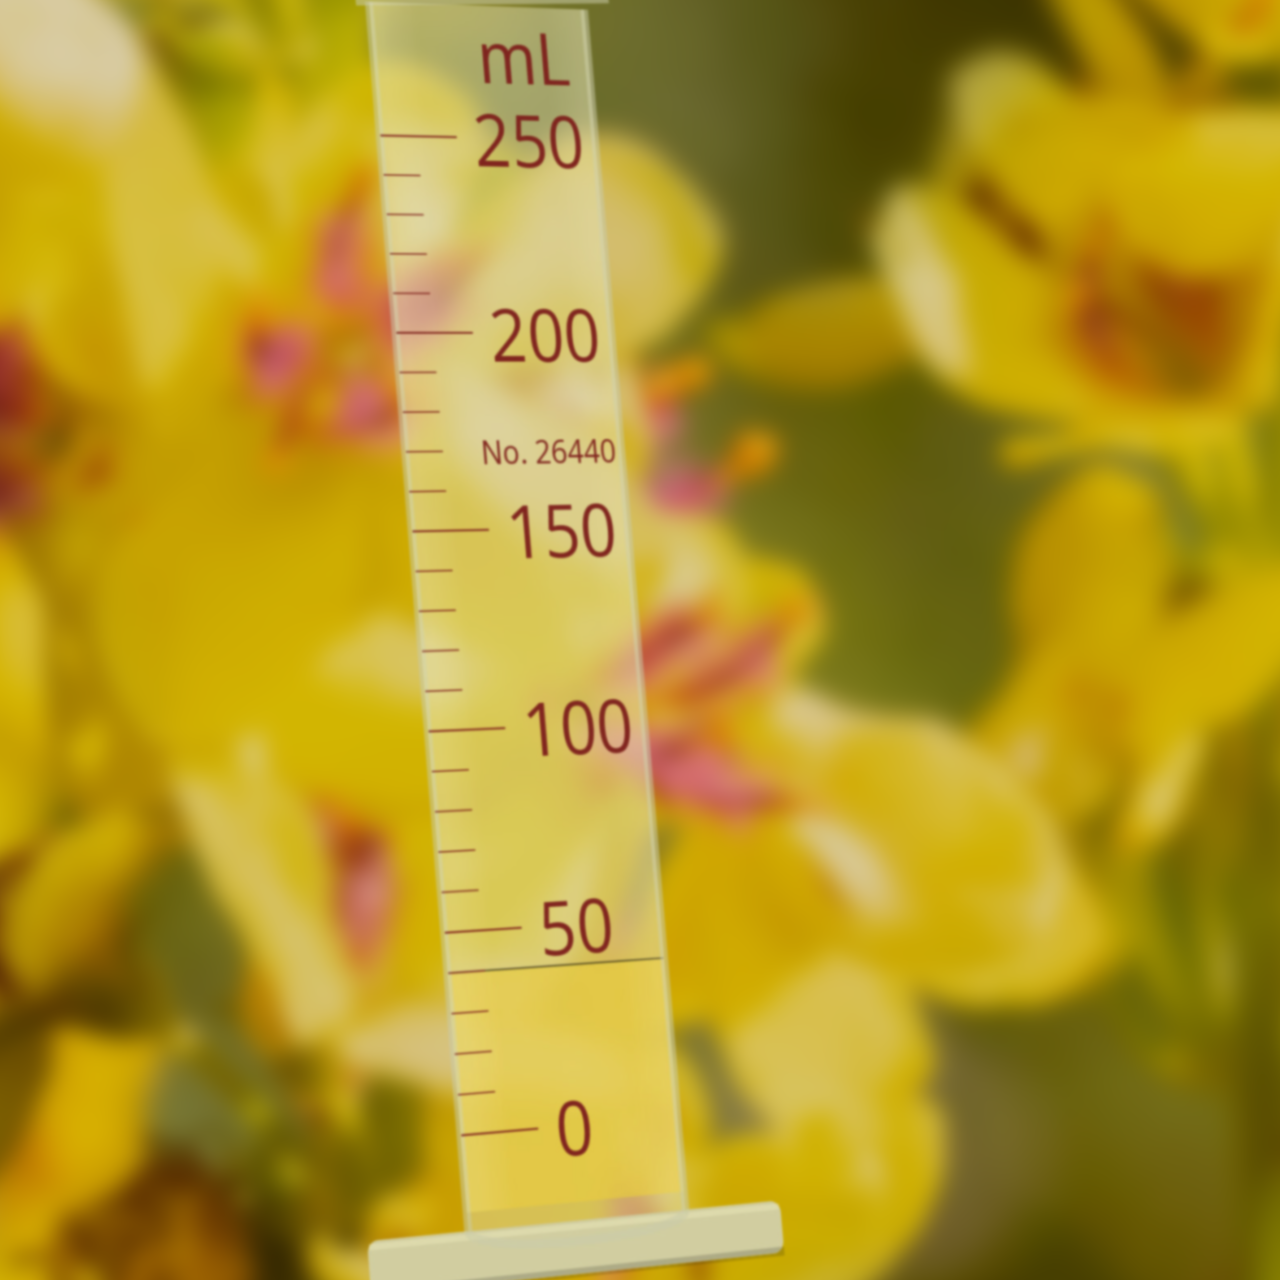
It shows mL 40
